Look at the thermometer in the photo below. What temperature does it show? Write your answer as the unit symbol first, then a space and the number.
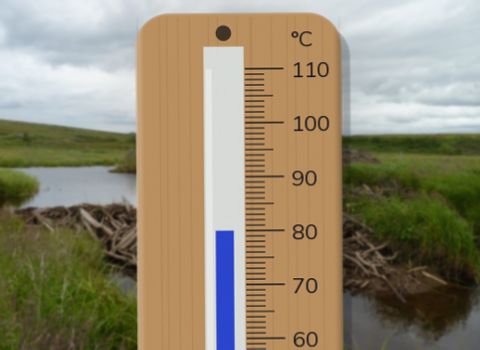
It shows °C 80
